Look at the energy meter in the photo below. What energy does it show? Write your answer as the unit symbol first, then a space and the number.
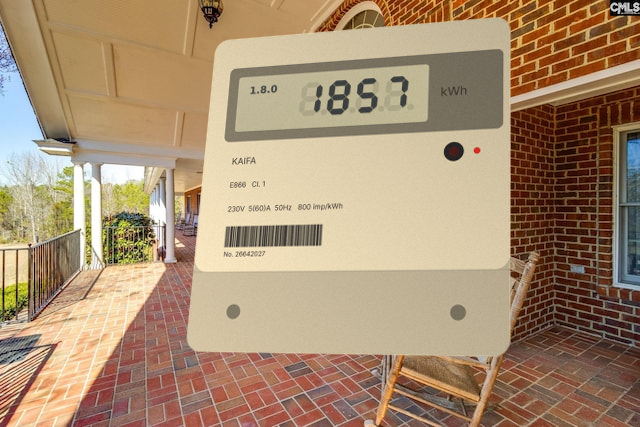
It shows kWh 1857
